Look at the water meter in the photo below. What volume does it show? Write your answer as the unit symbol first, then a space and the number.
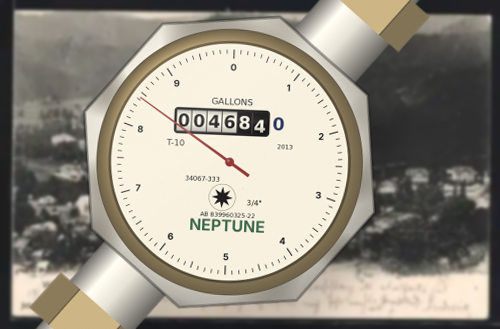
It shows gal 46838.4
